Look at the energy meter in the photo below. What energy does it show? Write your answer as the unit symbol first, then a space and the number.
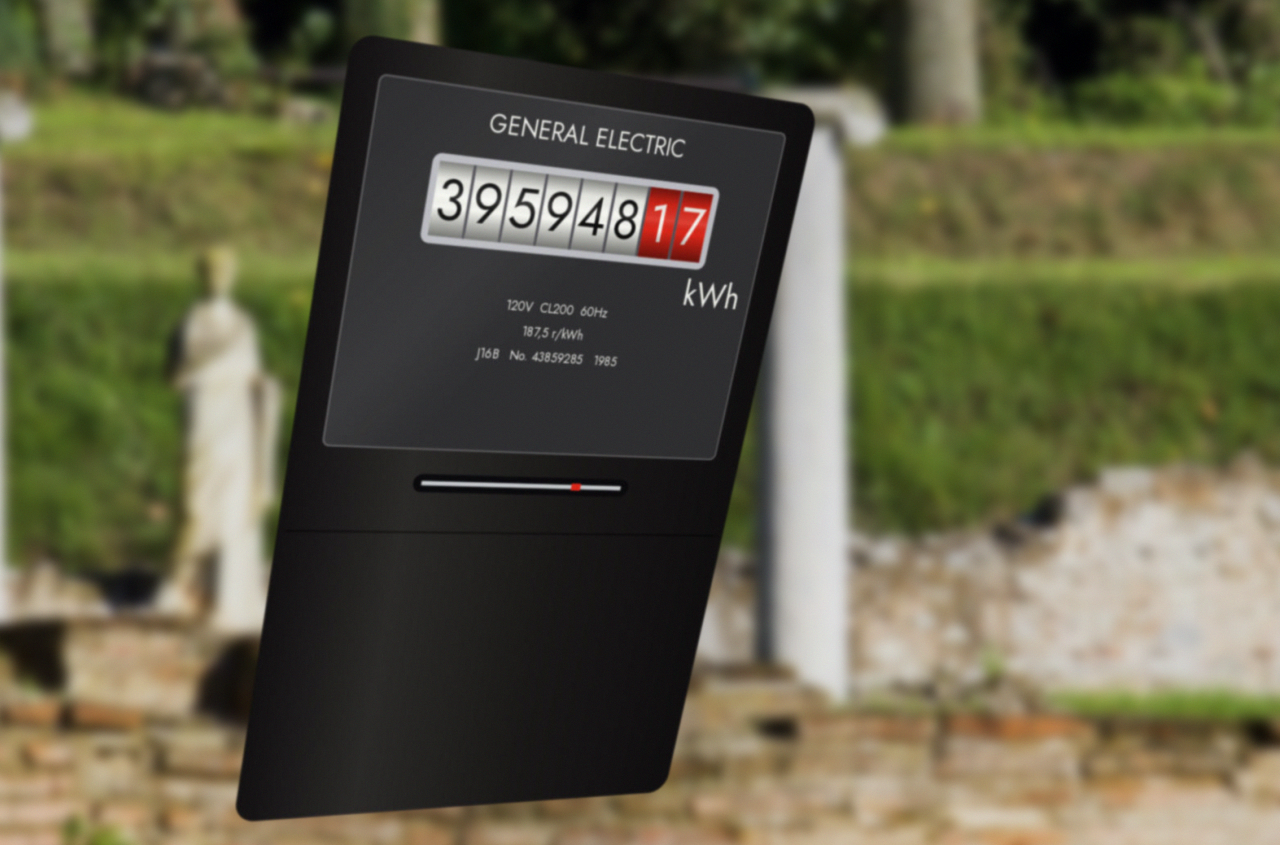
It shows kWh 395948.17
